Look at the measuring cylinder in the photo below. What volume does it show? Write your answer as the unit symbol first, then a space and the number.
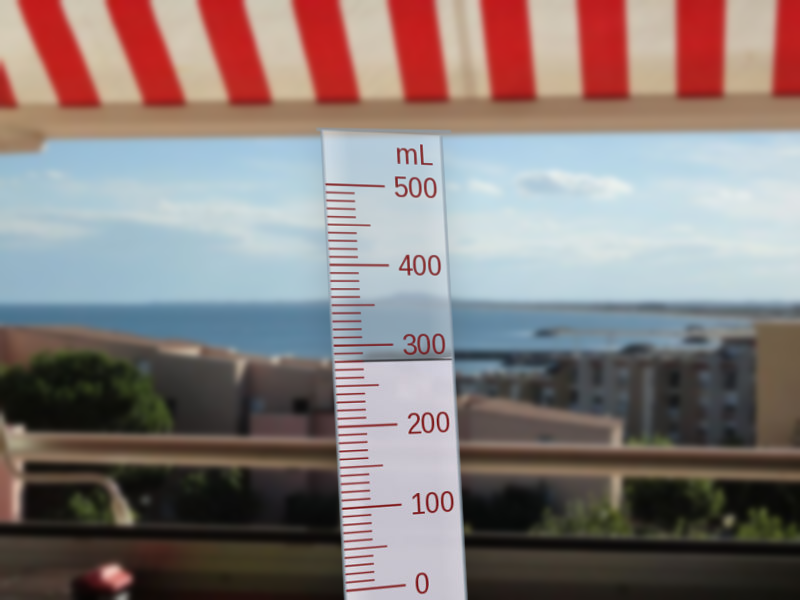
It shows mL 280
